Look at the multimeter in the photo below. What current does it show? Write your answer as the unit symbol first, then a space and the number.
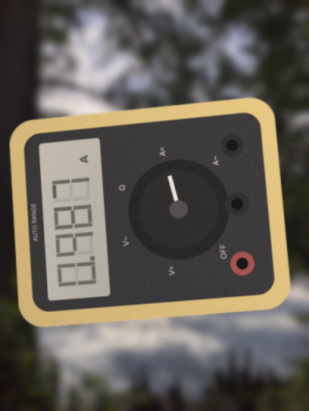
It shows A 0.987
